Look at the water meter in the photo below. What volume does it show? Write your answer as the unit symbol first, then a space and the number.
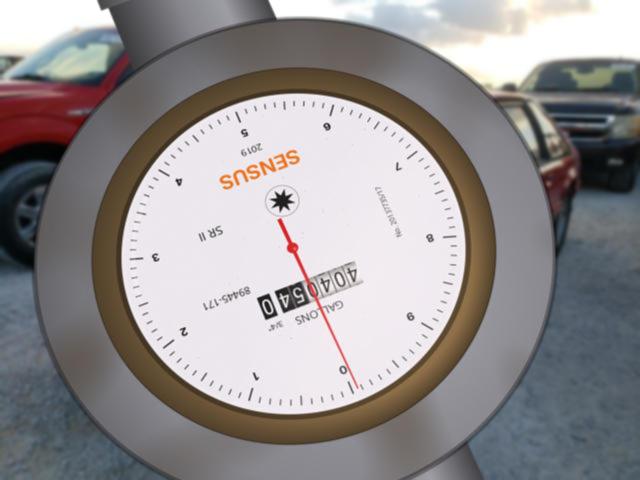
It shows gal 4040539.9
